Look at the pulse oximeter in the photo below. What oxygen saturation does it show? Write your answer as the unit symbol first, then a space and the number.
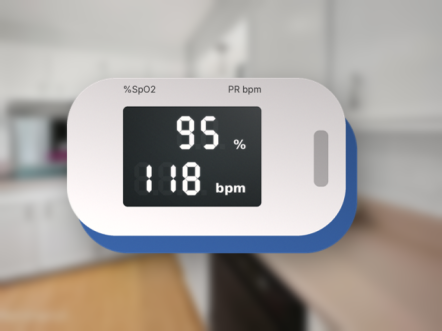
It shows % 95
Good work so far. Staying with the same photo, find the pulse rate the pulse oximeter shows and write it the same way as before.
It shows bpm 118
